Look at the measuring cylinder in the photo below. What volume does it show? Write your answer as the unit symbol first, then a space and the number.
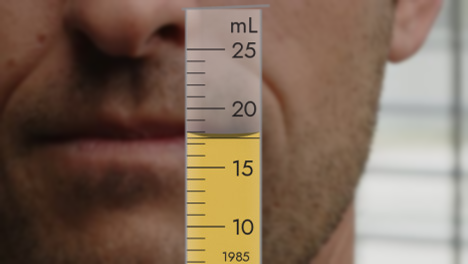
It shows mL 17.5
